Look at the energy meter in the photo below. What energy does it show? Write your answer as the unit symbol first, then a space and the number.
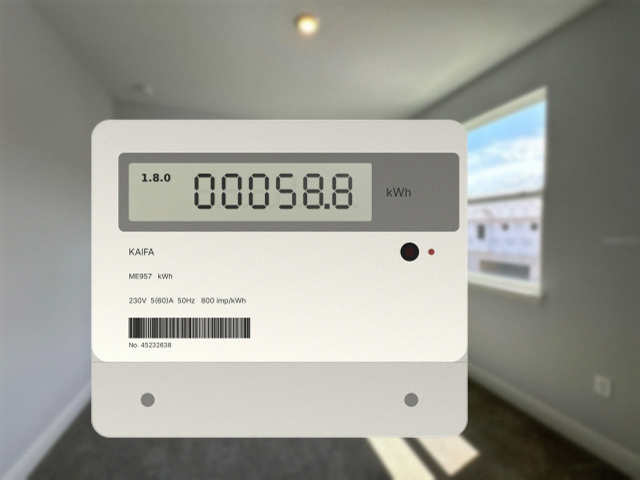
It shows kWh 58.8
